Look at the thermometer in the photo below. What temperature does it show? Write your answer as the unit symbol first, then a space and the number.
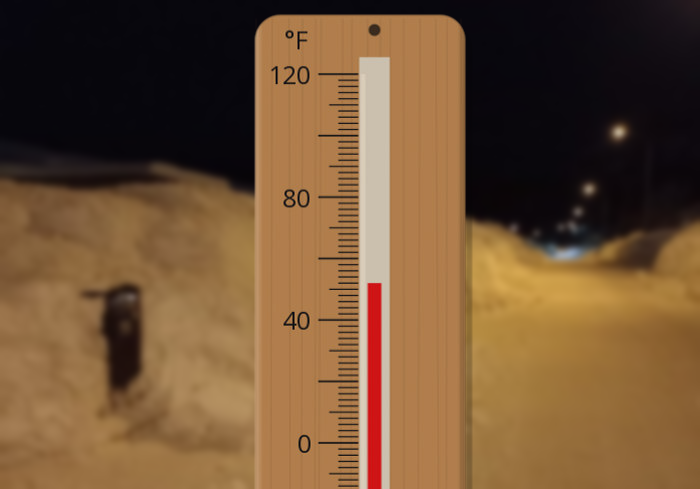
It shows °F 52
